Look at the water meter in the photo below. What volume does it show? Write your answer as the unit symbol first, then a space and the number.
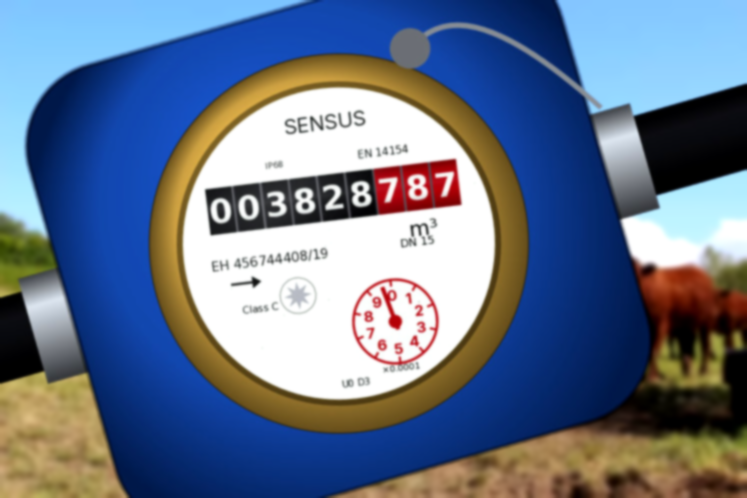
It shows m³ 3828.7869
